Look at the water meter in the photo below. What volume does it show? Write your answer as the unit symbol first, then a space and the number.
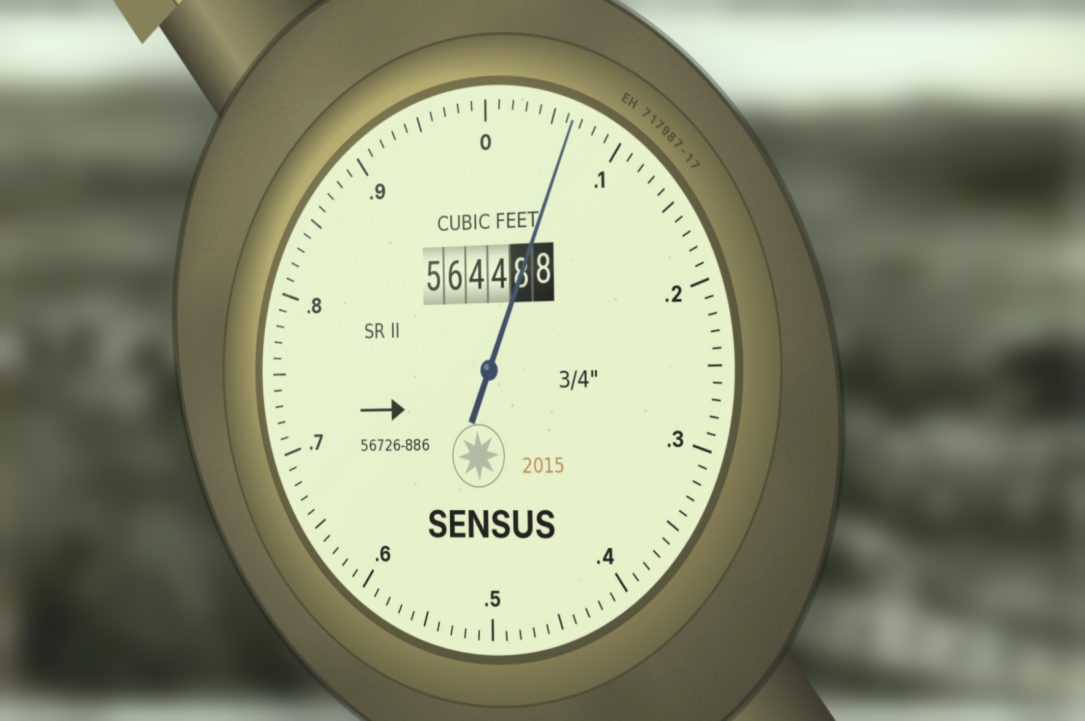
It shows ft³ 564488.06
